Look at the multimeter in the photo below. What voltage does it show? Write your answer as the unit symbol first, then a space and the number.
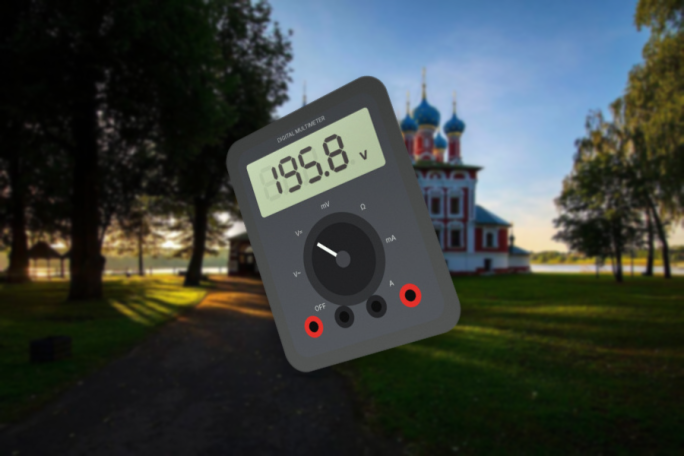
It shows V 195.8
